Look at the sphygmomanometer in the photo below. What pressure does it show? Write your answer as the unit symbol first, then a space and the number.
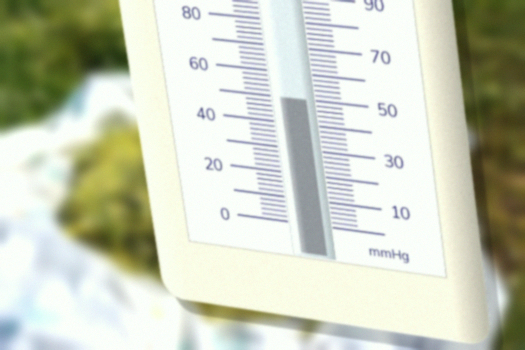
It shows mmHg 50
